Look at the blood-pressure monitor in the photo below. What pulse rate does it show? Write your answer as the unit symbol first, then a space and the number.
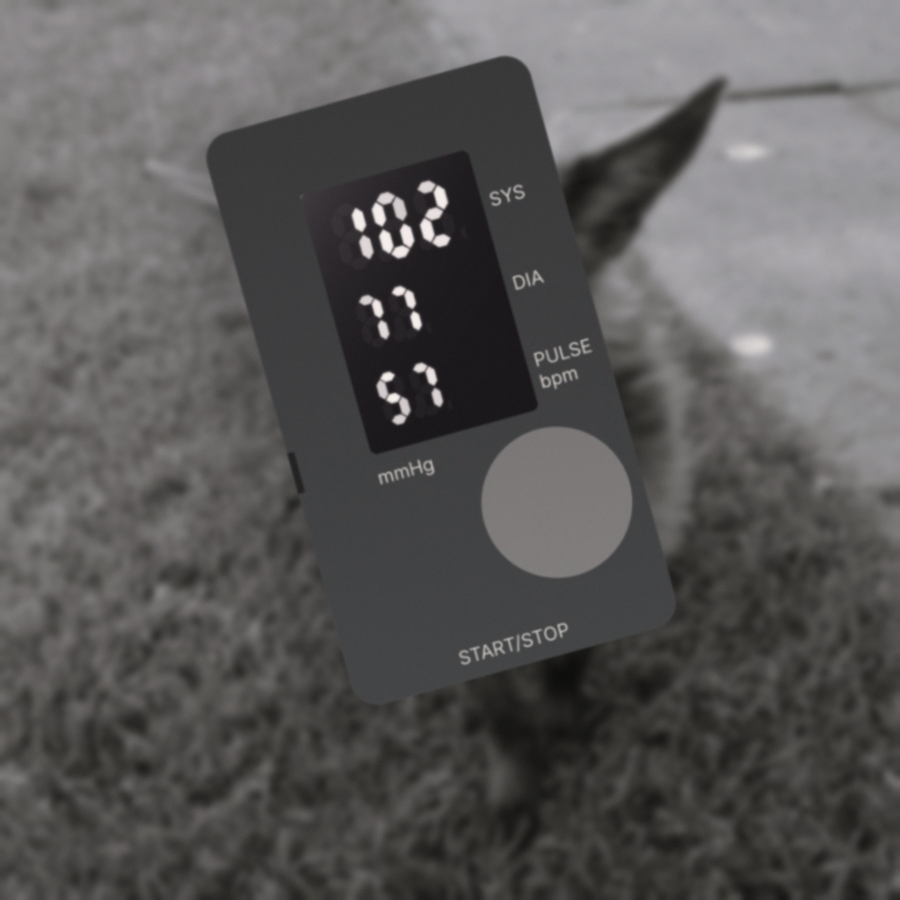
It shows bpm 57
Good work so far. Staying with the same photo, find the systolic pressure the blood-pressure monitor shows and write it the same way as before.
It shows mmHg 102
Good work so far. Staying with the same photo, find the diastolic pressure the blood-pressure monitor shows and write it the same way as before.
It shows mmHg 77
